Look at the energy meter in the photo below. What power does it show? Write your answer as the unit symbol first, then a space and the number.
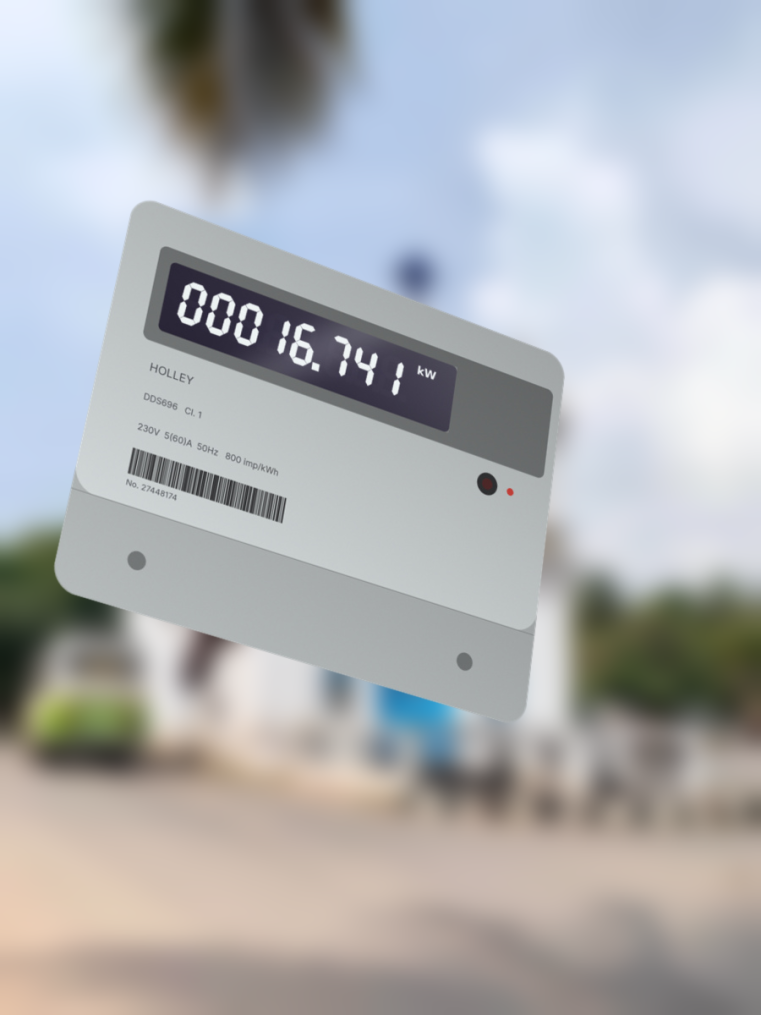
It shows kW 16.741
